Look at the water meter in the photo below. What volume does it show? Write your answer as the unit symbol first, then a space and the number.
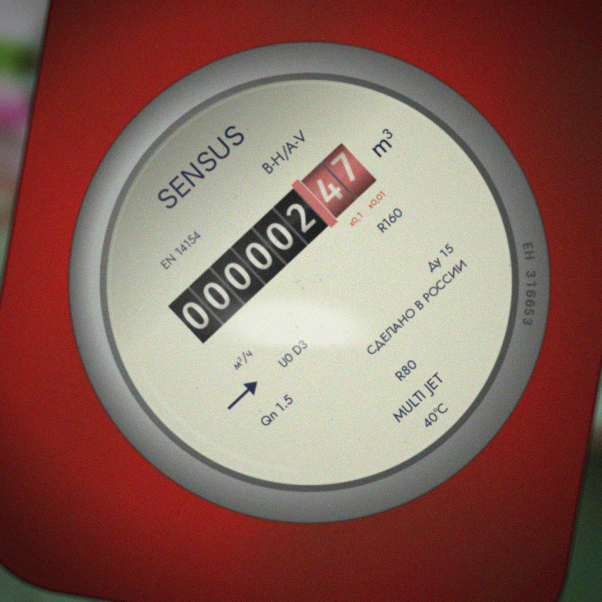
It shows m³ 2.47
